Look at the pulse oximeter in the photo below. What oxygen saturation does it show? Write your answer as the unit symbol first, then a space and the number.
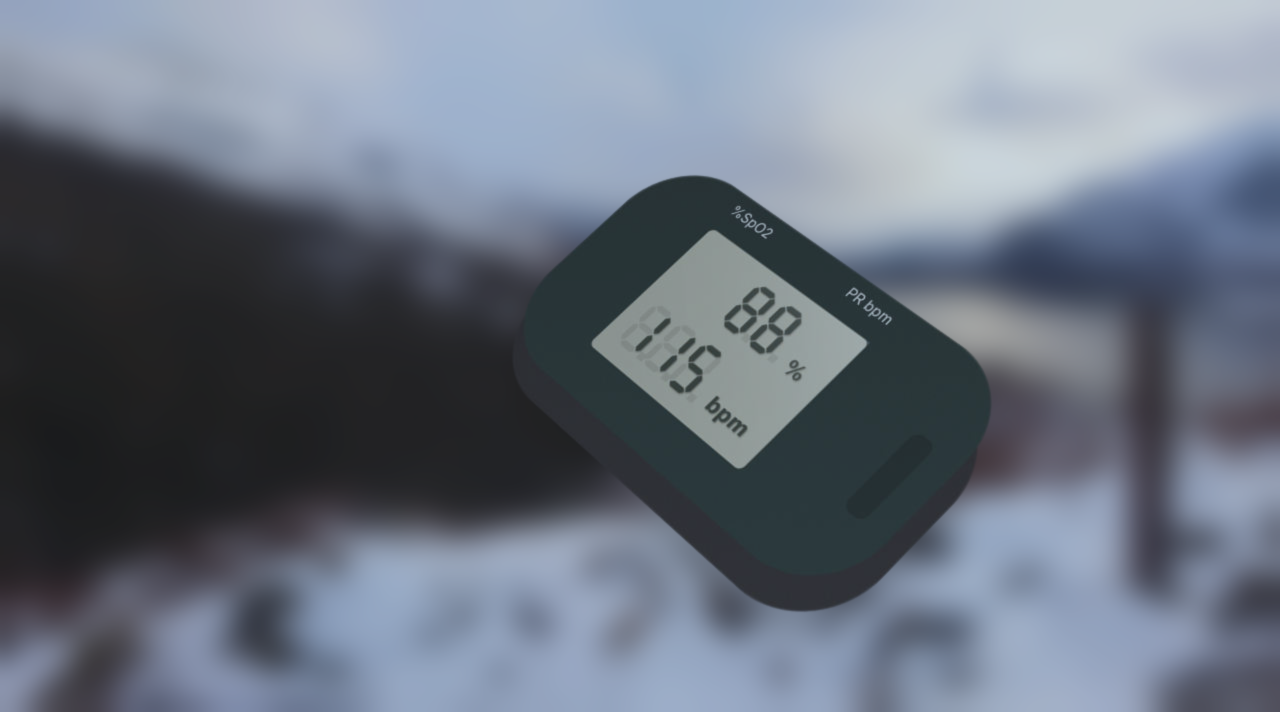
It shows % 88
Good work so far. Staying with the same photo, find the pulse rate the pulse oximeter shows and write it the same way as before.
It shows bpm 115
